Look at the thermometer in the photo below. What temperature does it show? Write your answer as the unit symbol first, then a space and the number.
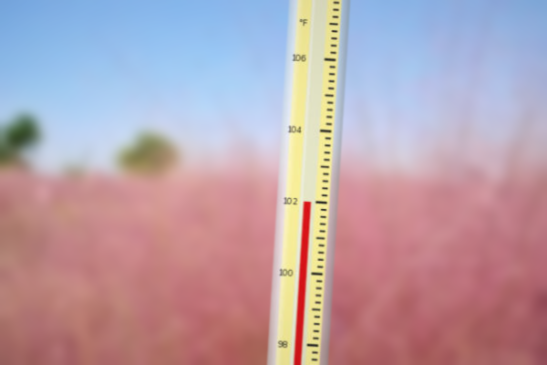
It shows °F 102
